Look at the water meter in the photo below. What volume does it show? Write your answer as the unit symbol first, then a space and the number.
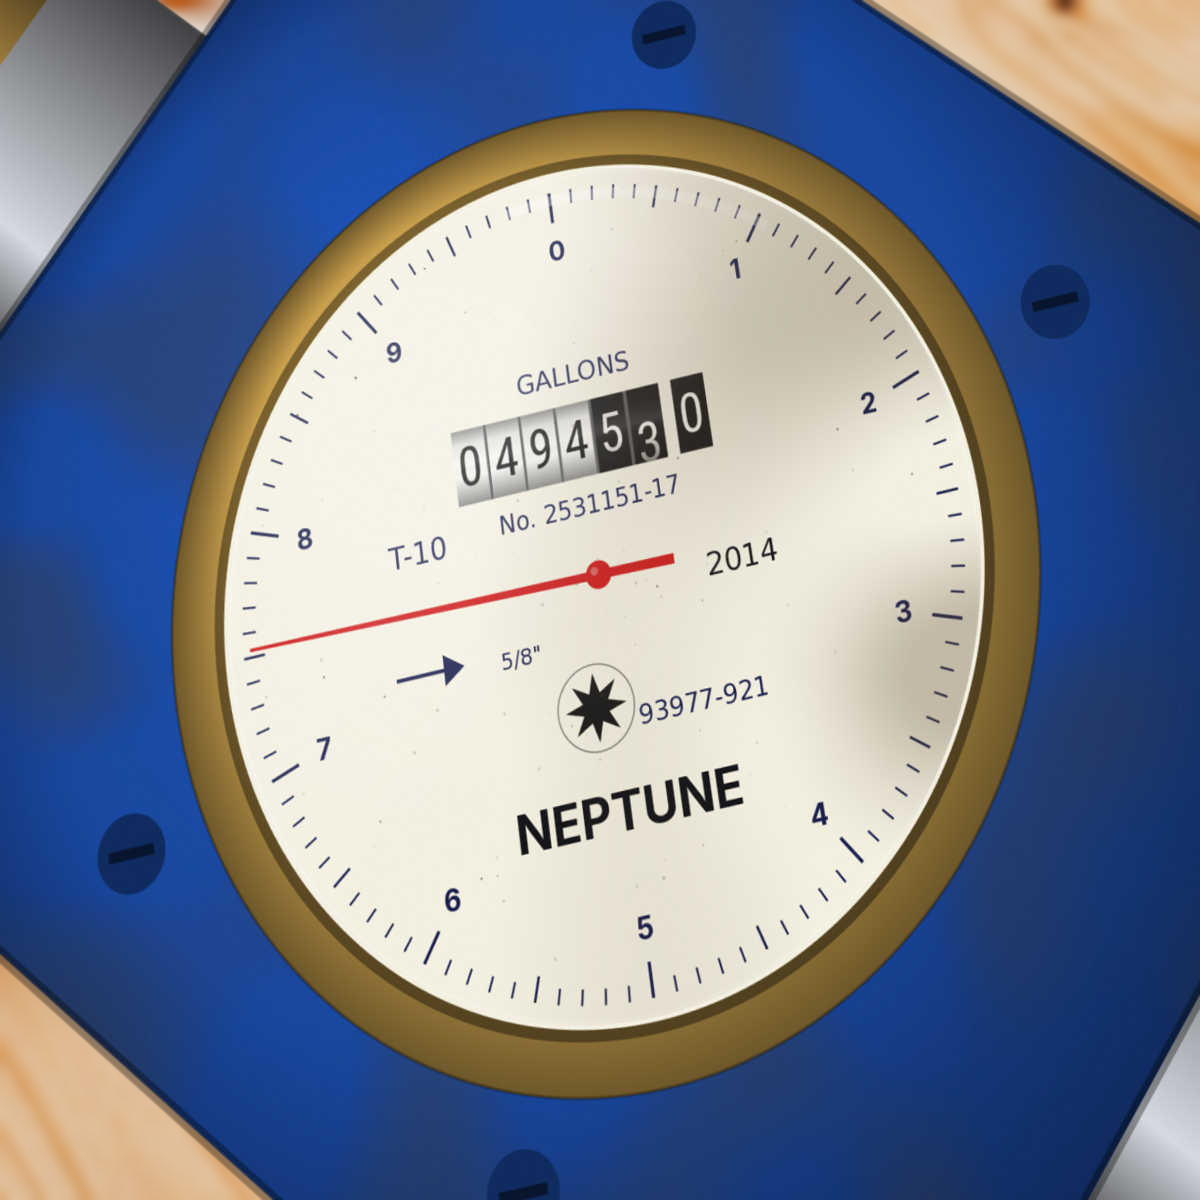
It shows gal 494527.5
